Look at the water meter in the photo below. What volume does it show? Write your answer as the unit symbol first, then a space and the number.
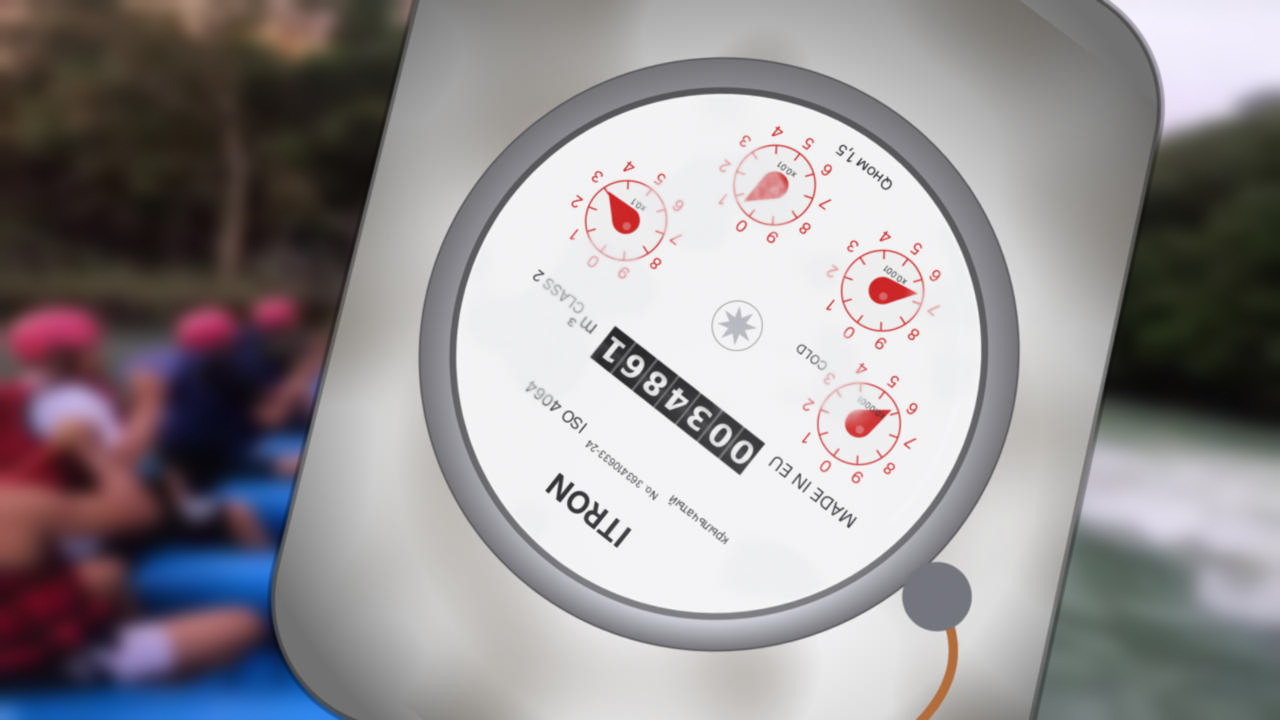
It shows m³ 34861.3065
